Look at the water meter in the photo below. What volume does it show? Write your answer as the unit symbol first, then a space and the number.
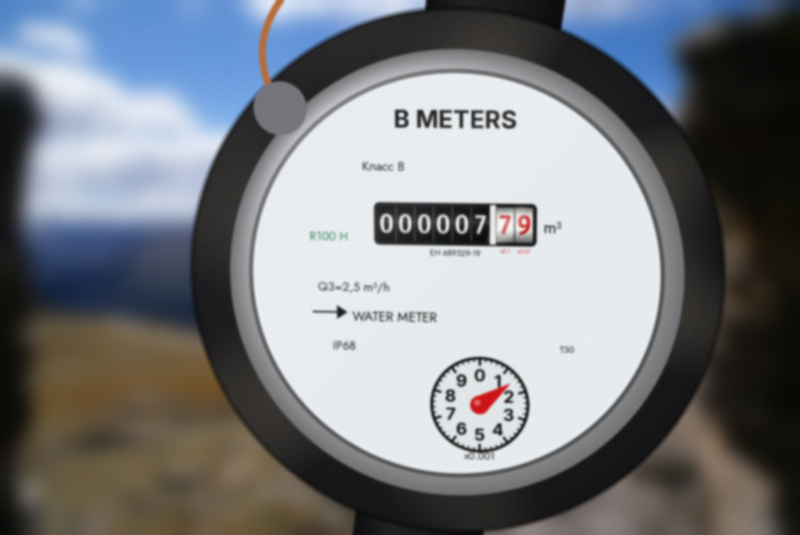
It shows m³ 7.791
